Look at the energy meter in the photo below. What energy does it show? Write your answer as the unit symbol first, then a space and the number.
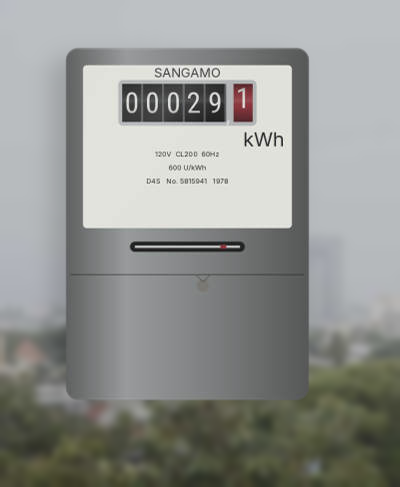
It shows kWh 29.1
